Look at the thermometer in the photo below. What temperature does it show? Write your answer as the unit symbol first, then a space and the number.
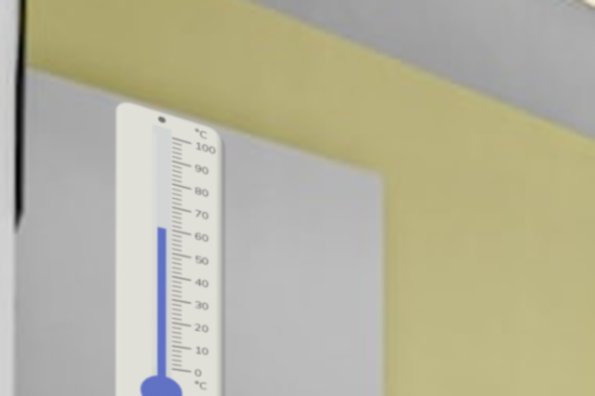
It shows °C 60
